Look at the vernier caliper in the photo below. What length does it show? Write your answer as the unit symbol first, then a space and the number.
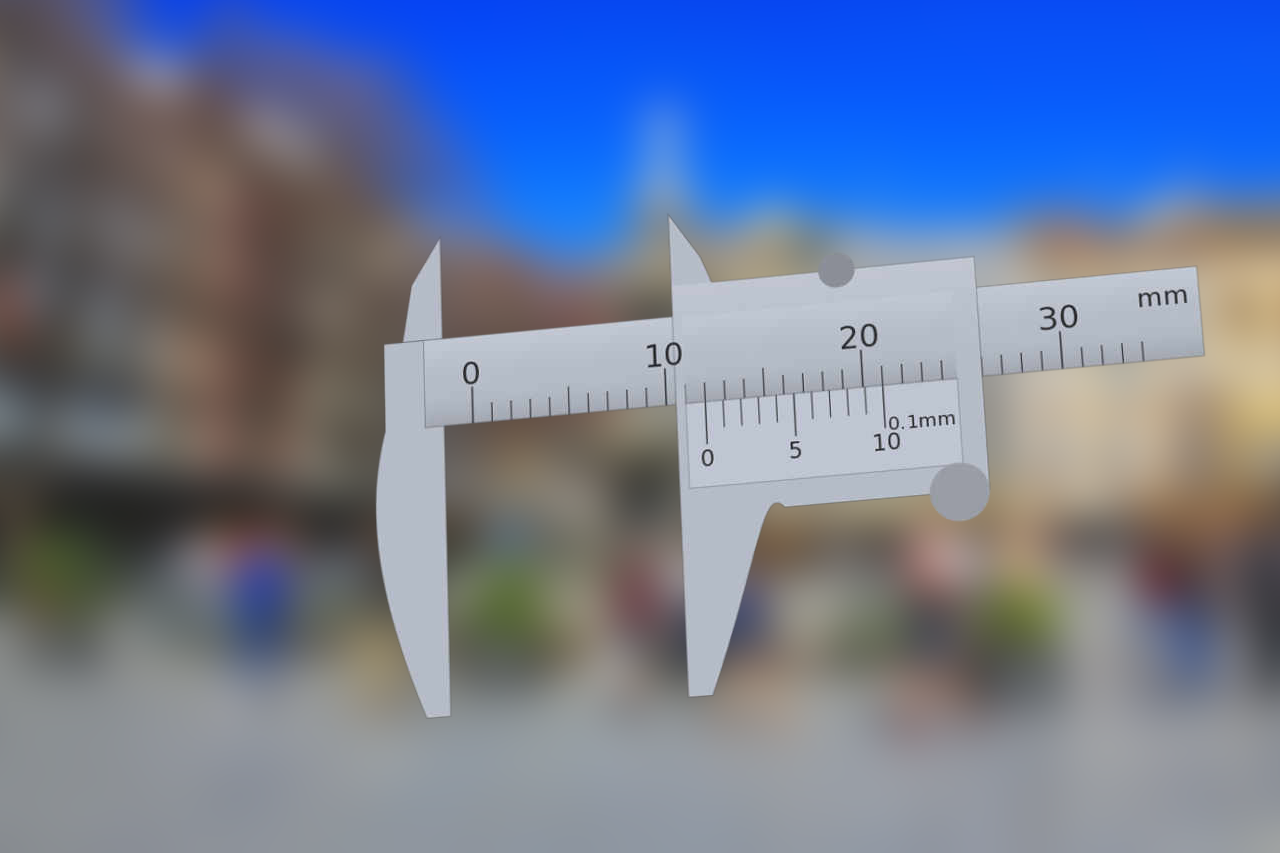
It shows mm 12.0
